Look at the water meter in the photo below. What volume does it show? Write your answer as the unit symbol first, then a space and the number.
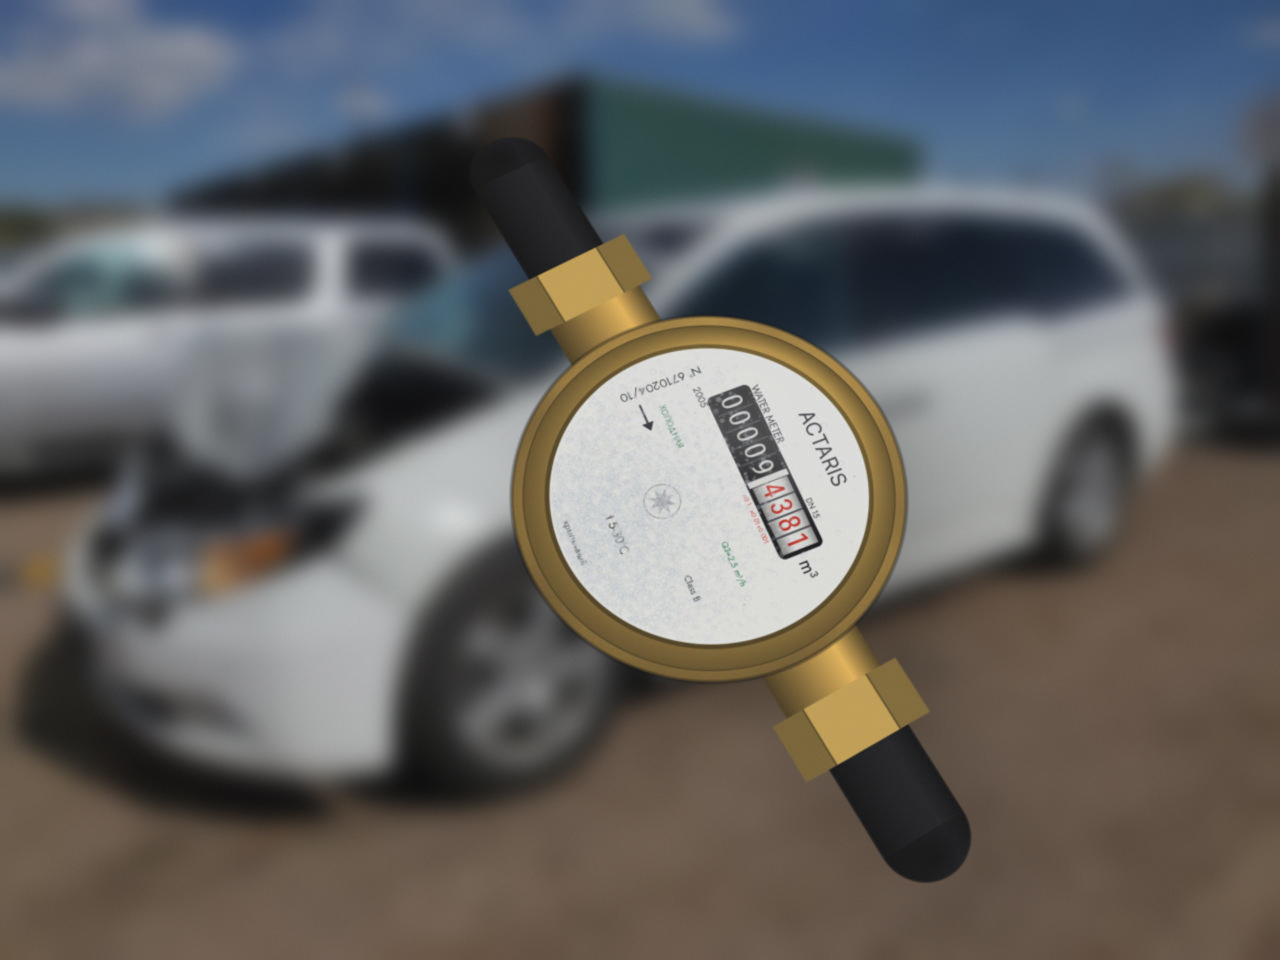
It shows m³ 9.4381
